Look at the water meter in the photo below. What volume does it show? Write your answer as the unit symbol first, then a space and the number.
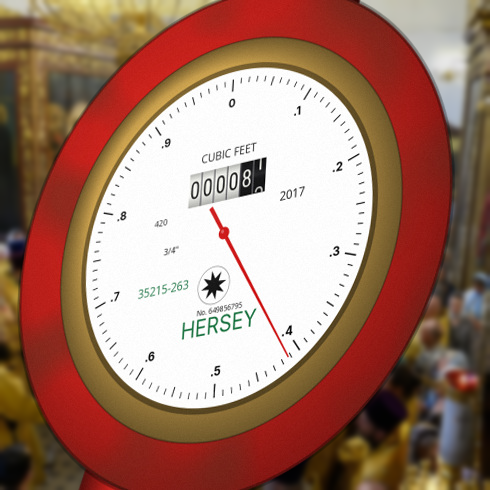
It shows ft³ 81.41
